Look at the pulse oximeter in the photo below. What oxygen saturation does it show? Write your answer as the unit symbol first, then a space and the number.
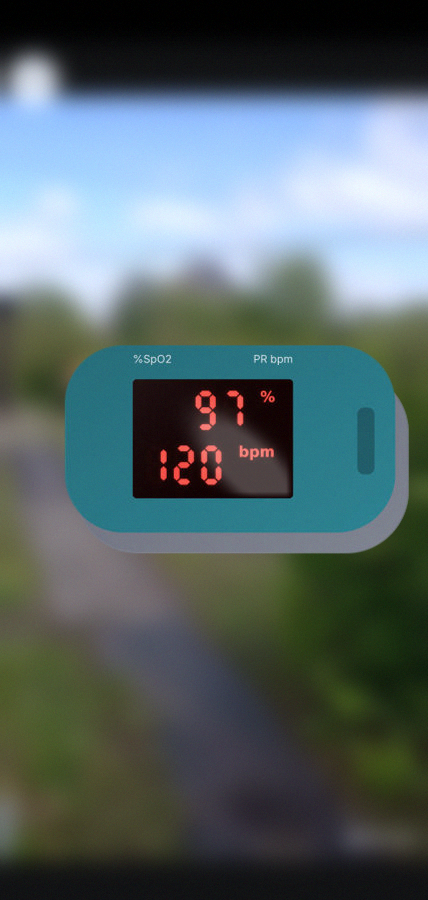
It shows % 97
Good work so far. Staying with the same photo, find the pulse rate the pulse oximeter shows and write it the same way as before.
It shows bpm 120
